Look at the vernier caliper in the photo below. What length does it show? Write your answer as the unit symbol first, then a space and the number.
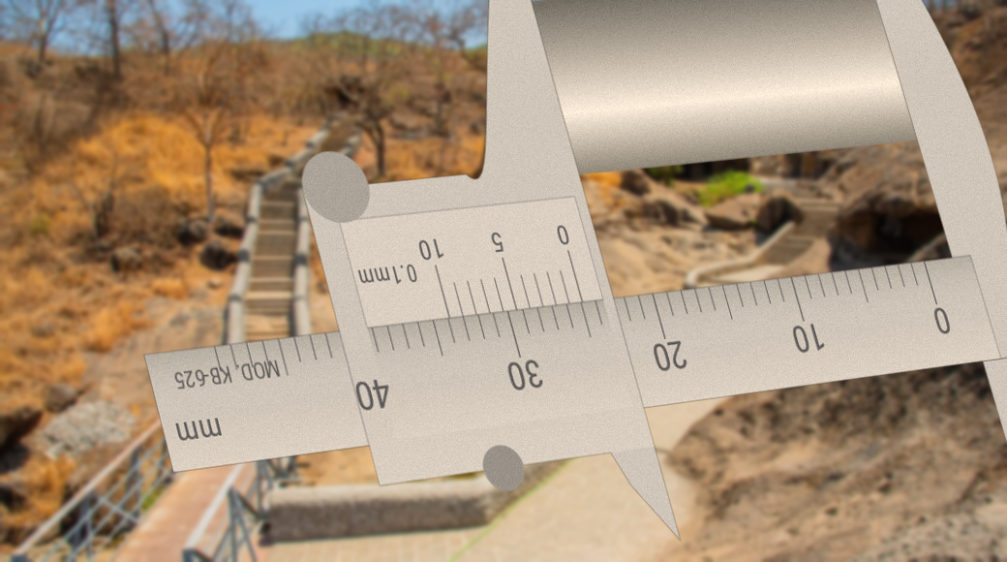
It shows mm 24.9
